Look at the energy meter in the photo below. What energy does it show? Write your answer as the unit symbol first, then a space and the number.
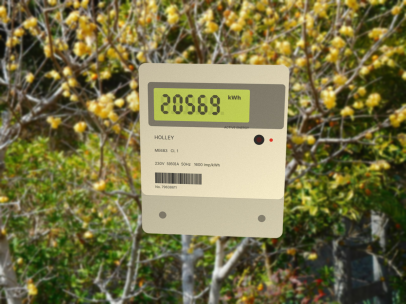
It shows kWh 20569
